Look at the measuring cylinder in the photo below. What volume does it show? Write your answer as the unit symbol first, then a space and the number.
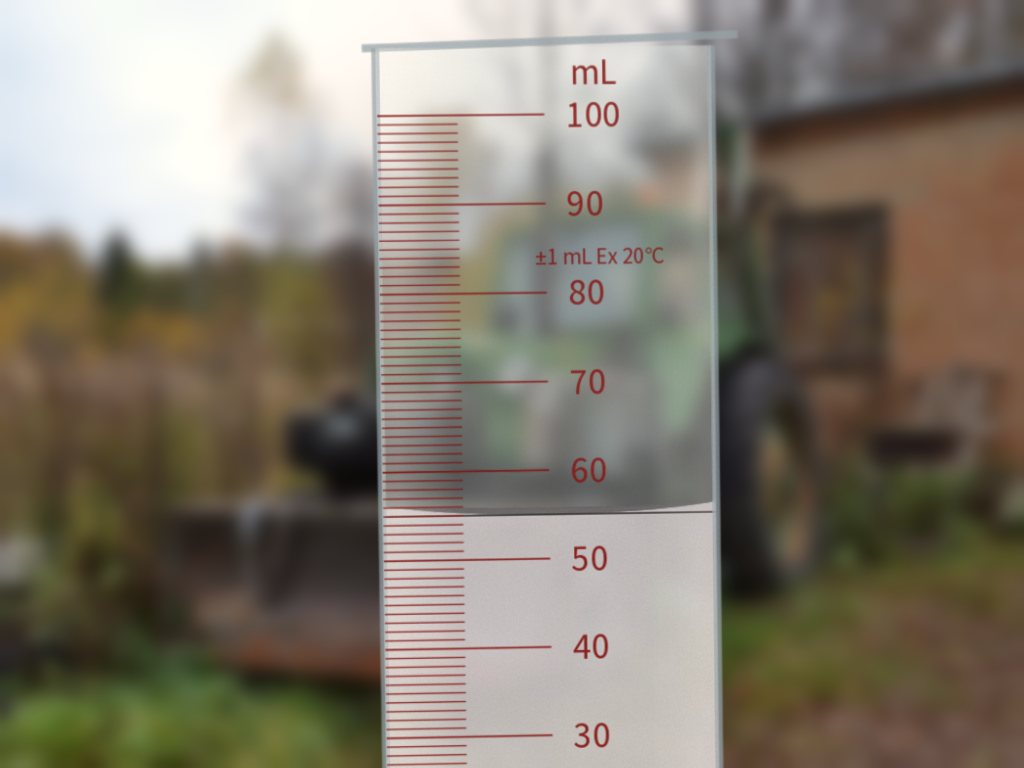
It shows mL 55
